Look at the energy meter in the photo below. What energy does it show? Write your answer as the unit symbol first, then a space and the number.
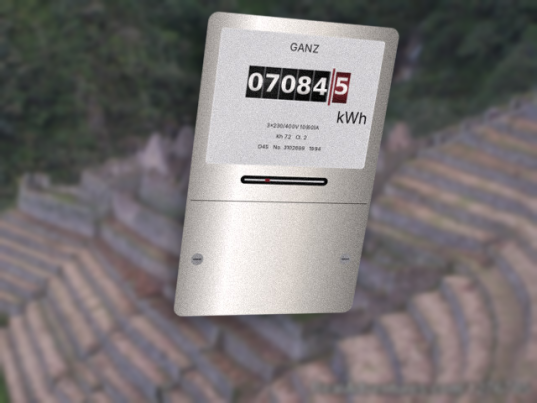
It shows kWh 7084.5
